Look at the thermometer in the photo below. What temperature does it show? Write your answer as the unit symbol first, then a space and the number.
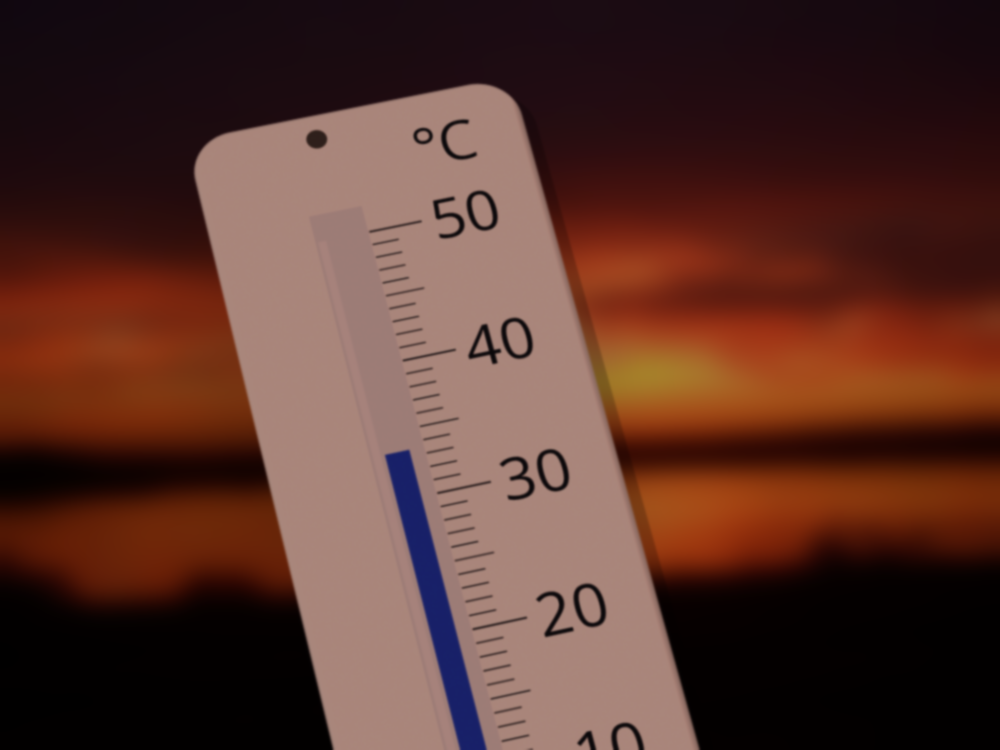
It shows °C 33.5
